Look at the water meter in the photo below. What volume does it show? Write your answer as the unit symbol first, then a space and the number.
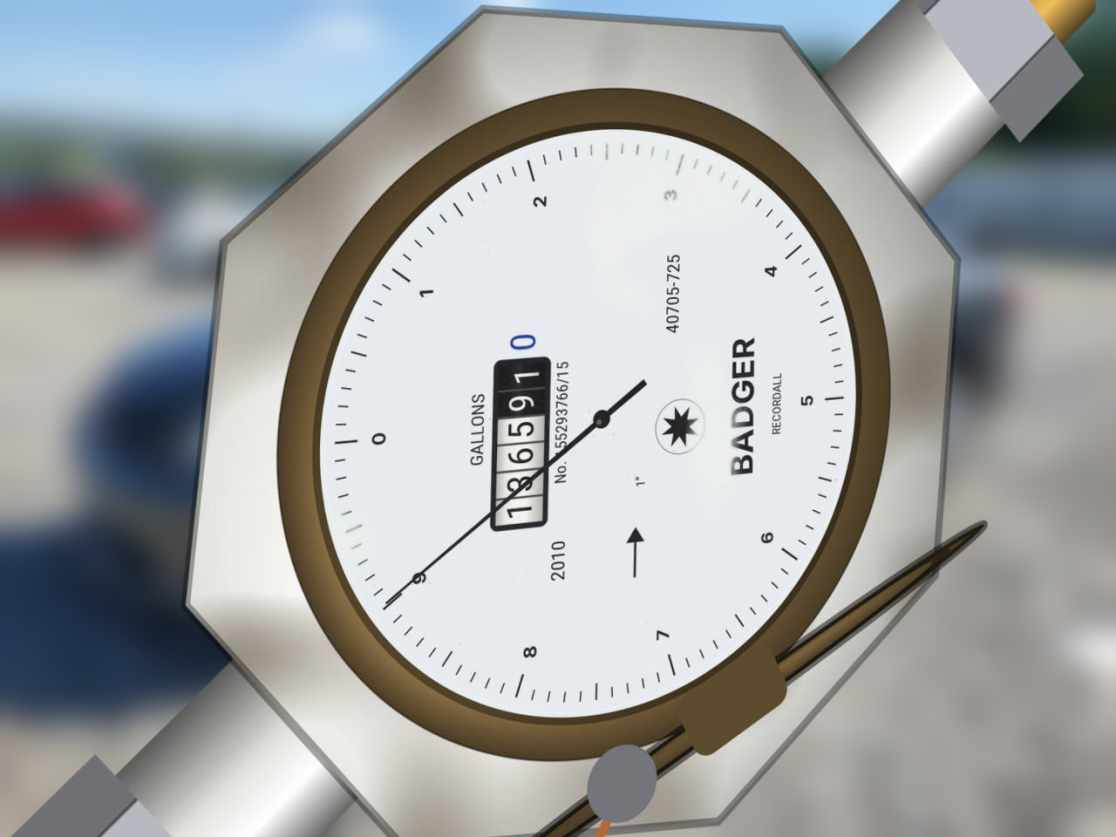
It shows gal 1365909.0
